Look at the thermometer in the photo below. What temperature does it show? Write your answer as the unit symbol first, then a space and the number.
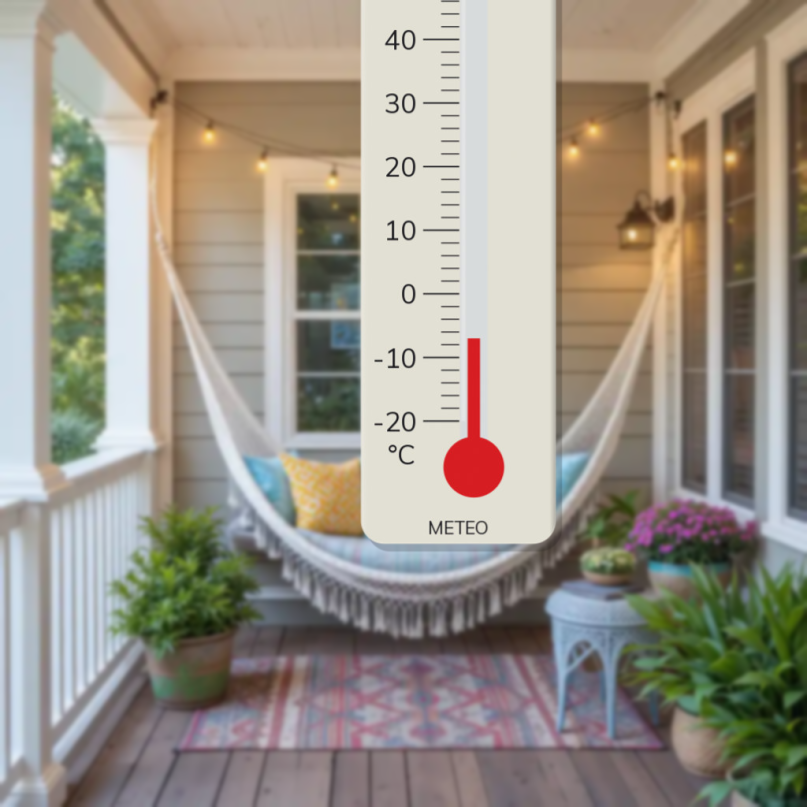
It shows °C -7
